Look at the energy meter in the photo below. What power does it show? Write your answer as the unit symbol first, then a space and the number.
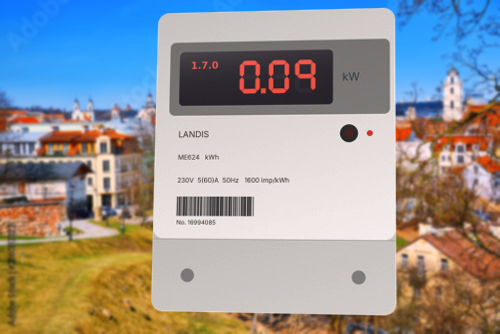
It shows kW 0.09
